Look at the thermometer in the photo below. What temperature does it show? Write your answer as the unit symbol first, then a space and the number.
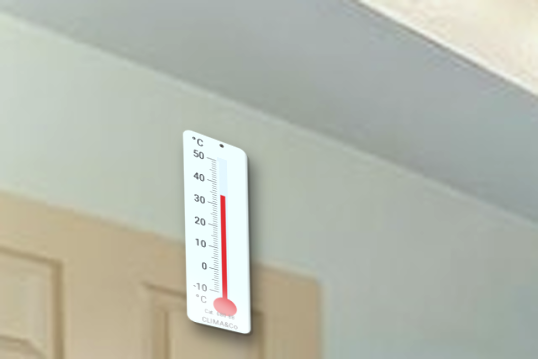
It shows °C 35
